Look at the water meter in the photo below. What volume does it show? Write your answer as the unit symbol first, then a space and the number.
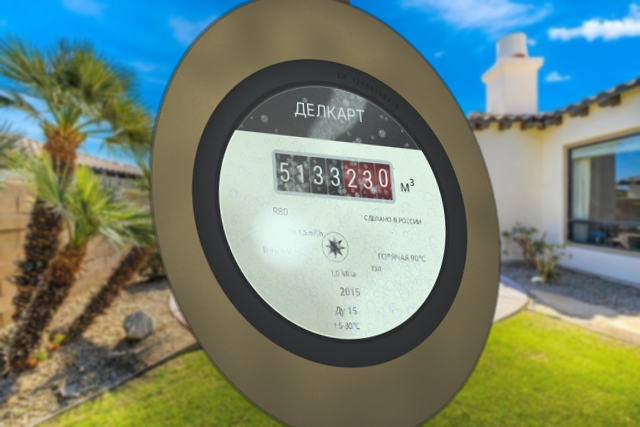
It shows m³ 5133.230
